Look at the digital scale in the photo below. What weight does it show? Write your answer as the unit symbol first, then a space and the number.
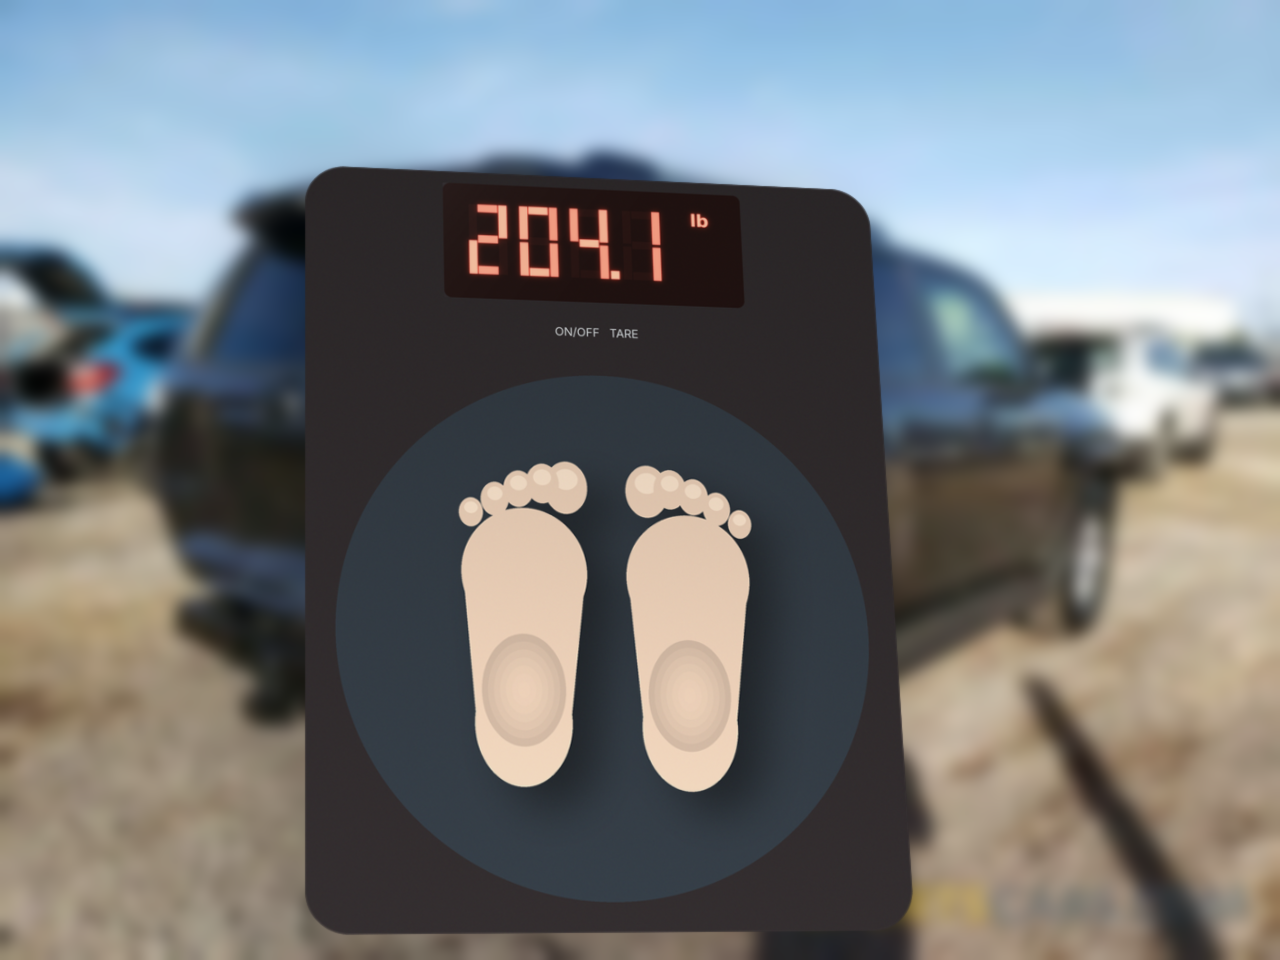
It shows lb 204.1
